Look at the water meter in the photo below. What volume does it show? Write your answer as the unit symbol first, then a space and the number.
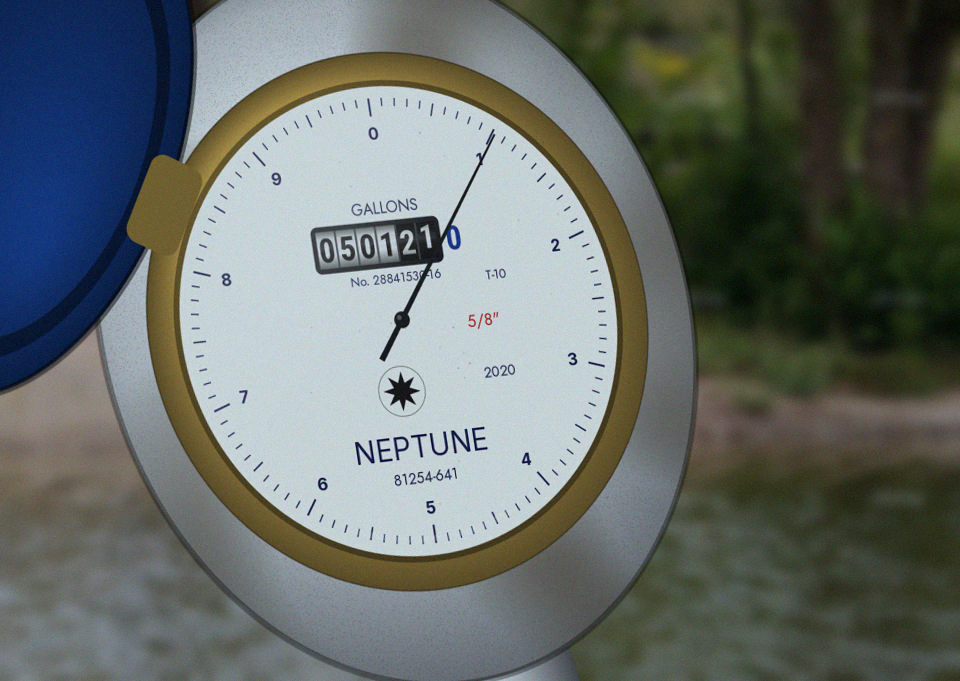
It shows gal 501211.0
